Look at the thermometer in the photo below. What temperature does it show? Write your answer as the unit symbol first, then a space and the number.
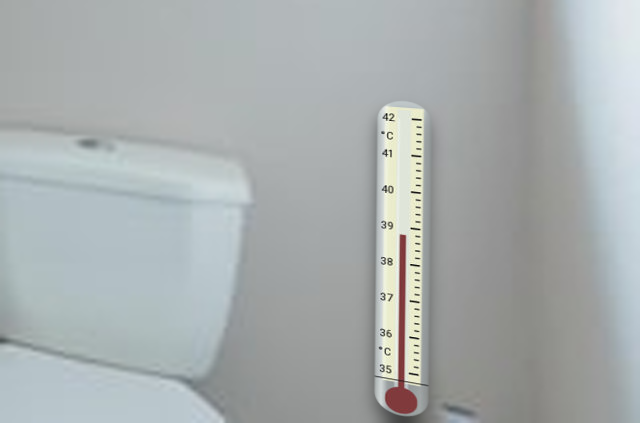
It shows °C 38.8
